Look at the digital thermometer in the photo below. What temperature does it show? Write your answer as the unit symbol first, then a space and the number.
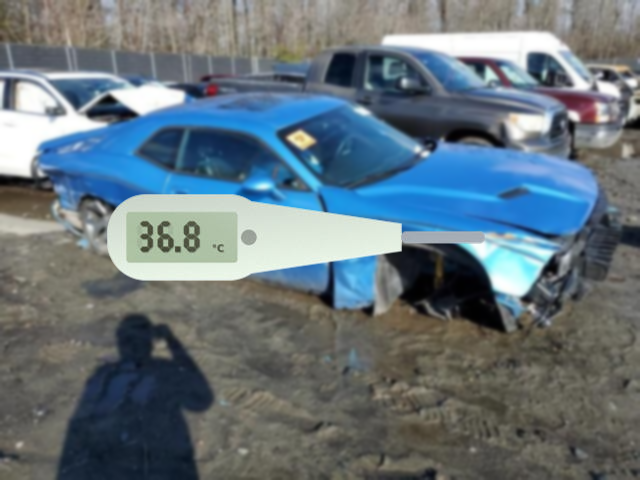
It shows °C 36.8
